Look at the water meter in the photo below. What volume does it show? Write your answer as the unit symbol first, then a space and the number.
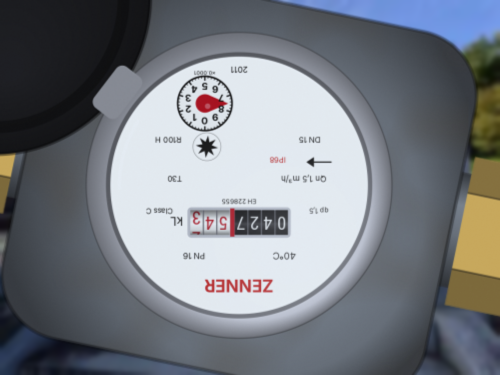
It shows kL 427.5427
